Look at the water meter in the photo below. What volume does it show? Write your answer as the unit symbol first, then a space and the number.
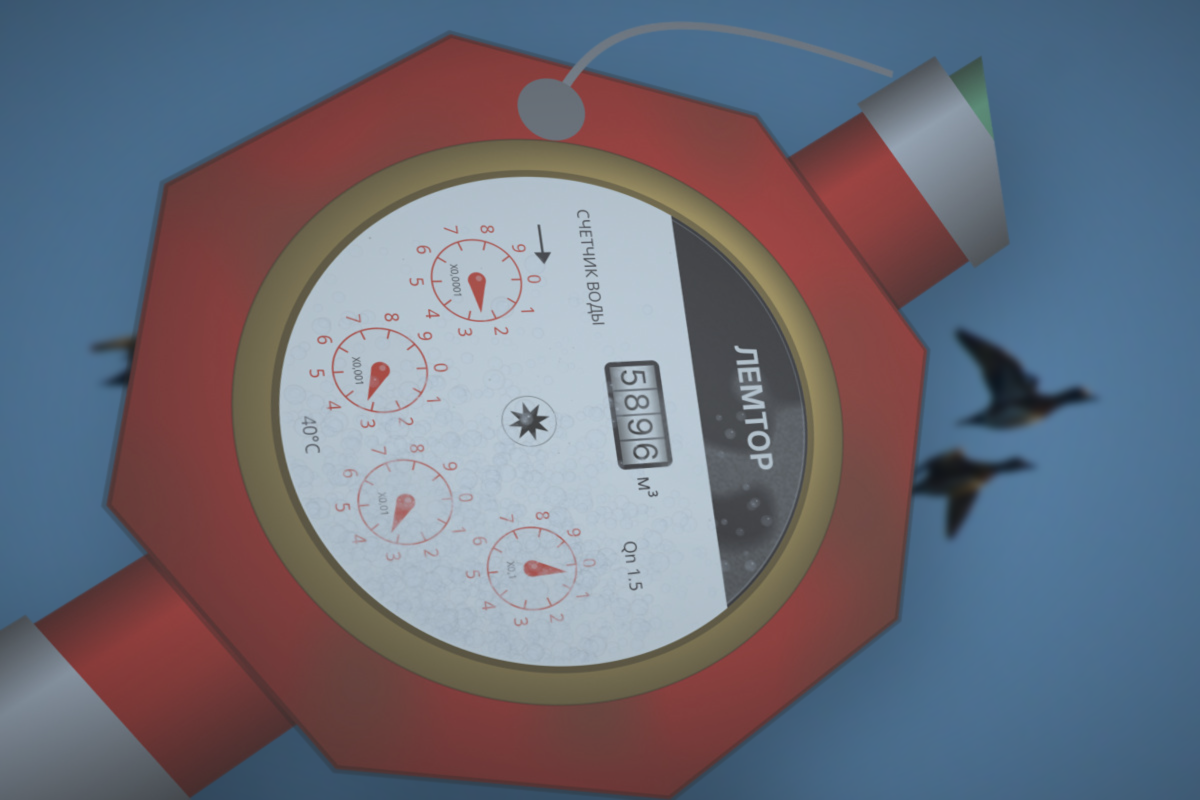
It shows m³ 5896.0332
